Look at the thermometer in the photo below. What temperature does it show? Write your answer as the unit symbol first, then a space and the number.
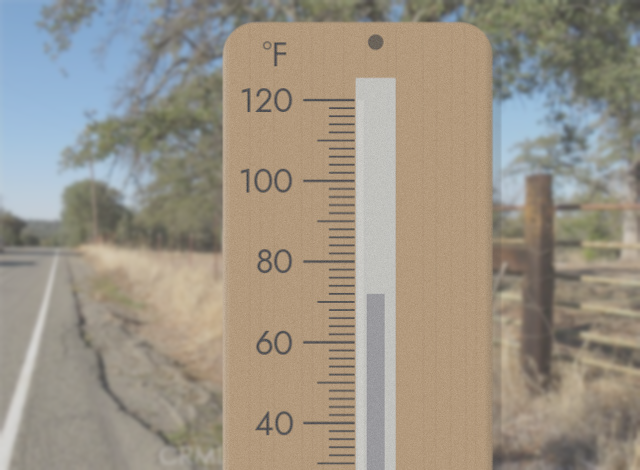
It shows °F 72
